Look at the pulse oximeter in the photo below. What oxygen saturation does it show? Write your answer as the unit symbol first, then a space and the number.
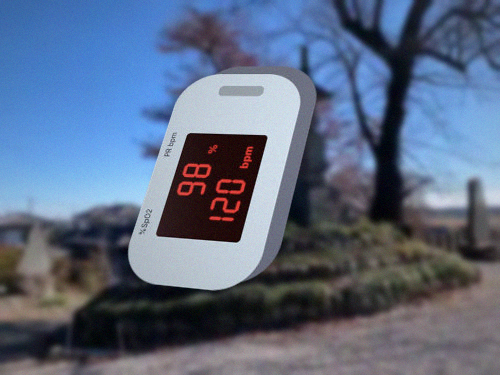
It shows % 98
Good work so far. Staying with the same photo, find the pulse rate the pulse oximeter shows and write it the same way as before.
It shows bpm 120
